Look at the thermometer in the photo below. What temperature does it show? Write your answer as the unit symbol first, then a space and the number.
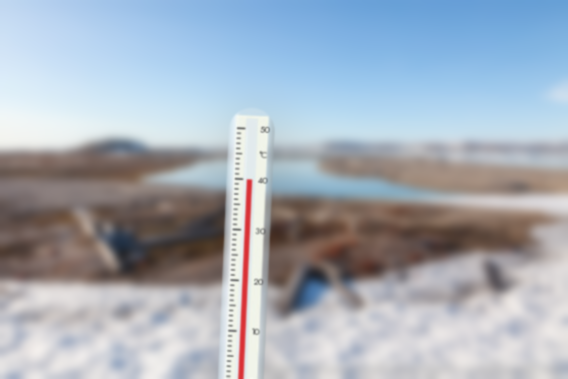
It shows °C 40
